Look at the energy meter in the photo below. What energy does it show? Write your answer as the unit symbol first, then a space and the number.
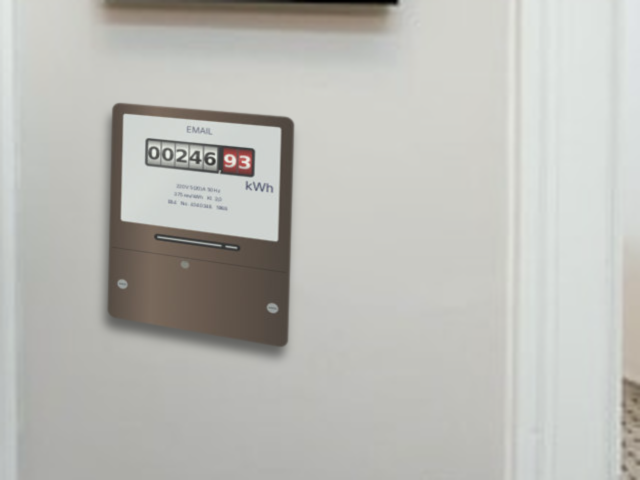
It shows kWh 246.93
